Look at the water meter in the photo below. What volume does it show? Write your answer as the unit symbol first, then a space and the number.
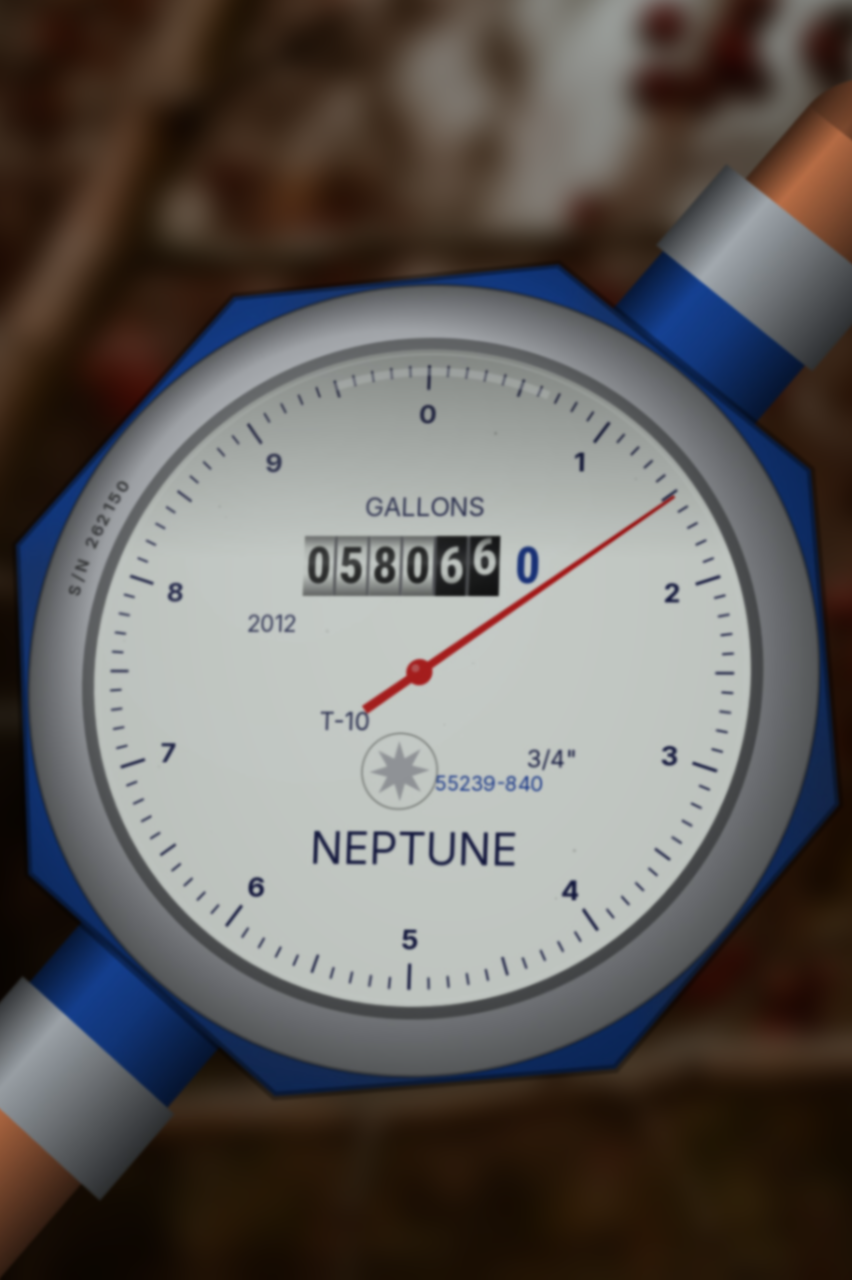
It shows gal 580661.5
